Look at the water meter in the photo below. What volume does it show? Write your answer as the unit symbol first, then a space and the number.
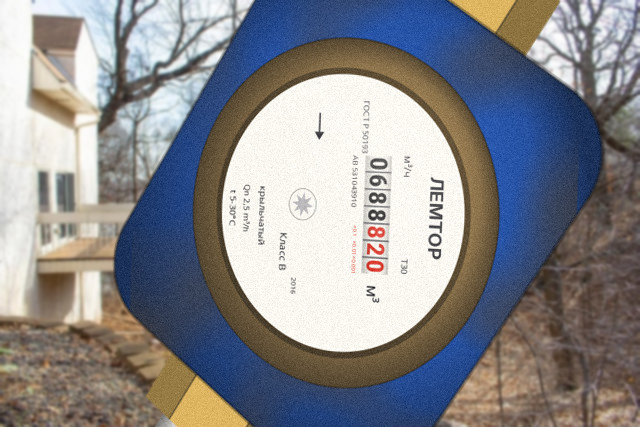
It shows m³ 688.820
